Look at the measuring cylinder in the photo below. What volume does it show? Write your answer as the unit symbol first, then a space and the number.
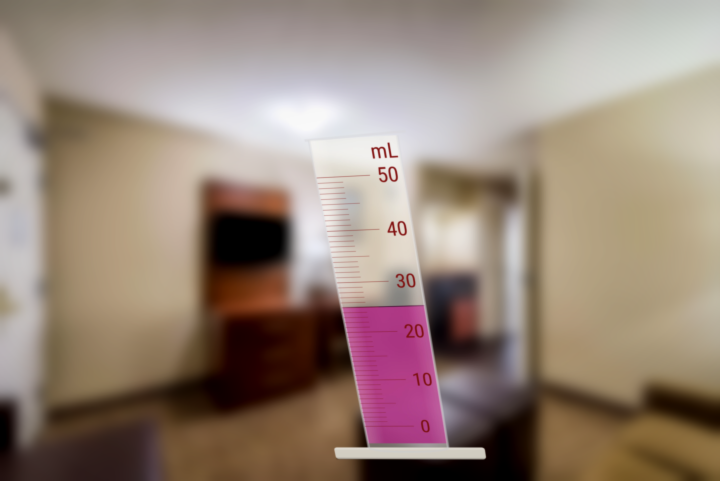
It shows mL 25
